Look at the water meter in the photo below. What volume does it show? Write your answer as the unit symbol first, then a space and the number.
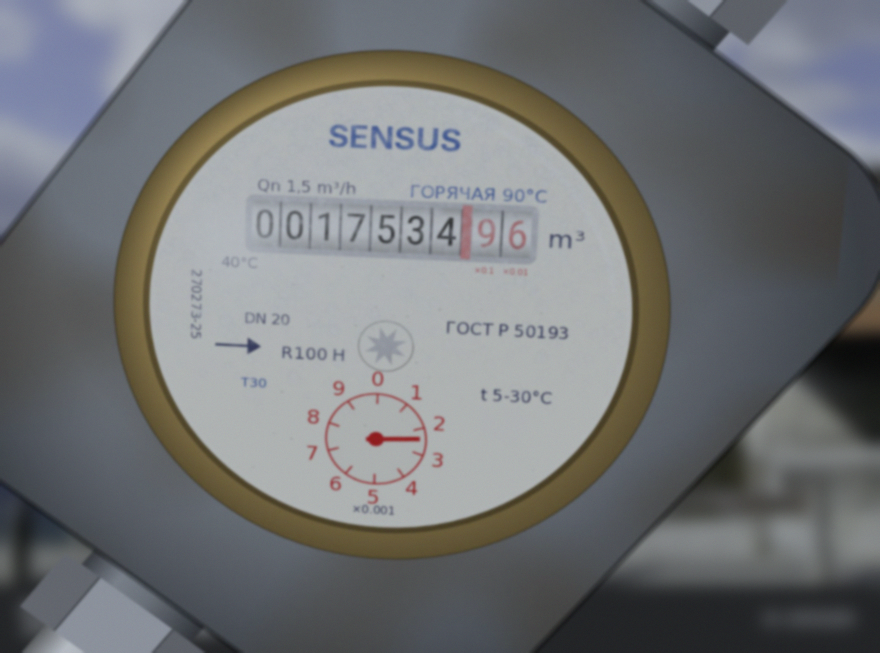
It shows m³ 17534.962
